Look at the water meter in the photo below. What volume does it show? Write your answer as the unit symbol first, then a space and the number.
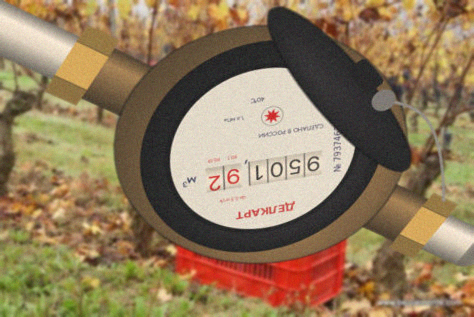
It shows m³ 9501.92
